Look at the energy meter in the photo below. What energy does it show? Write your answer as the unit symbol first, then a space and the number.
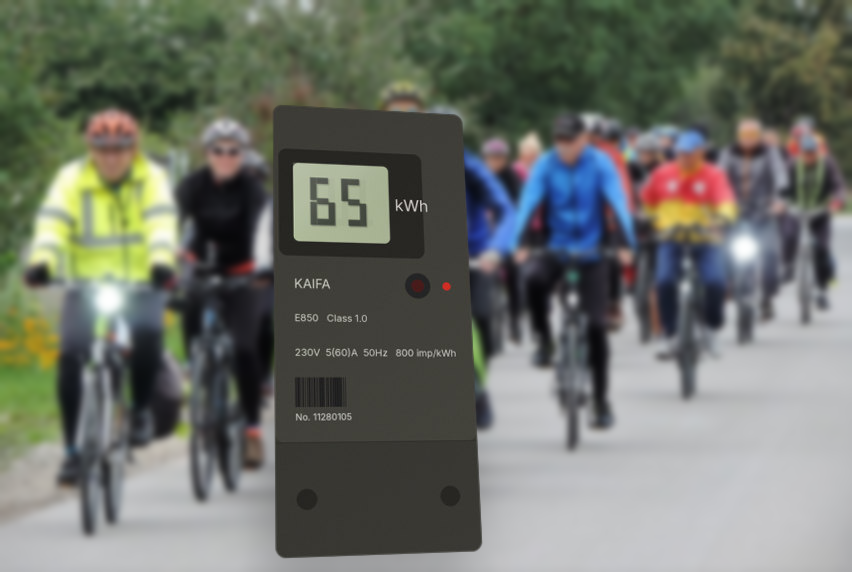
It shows kWh 65
